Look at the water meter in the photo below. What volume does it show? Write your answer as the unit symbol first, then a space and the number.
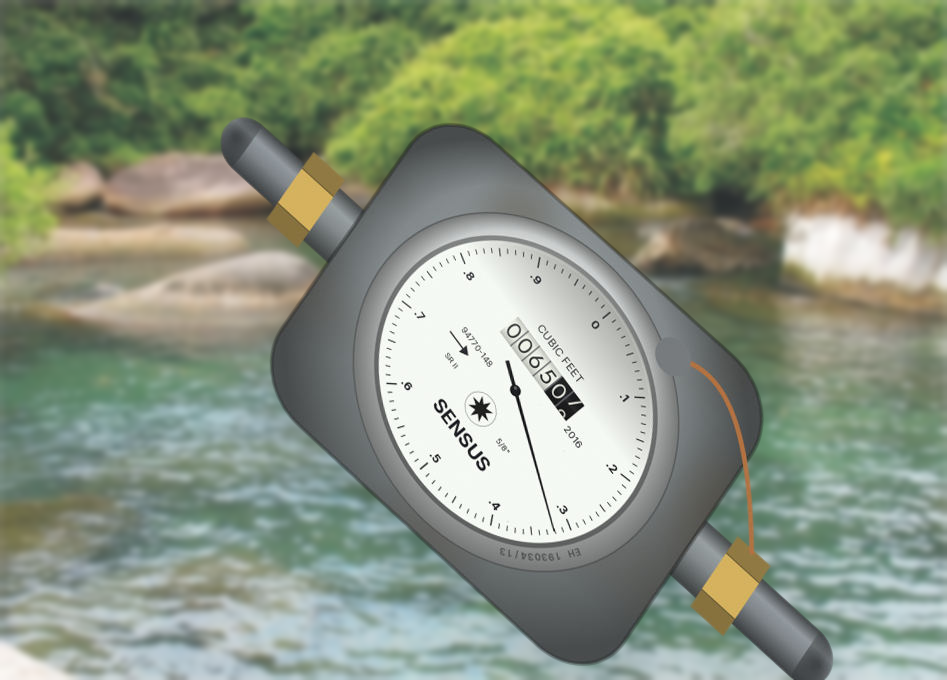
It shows ft³ 6507.32
